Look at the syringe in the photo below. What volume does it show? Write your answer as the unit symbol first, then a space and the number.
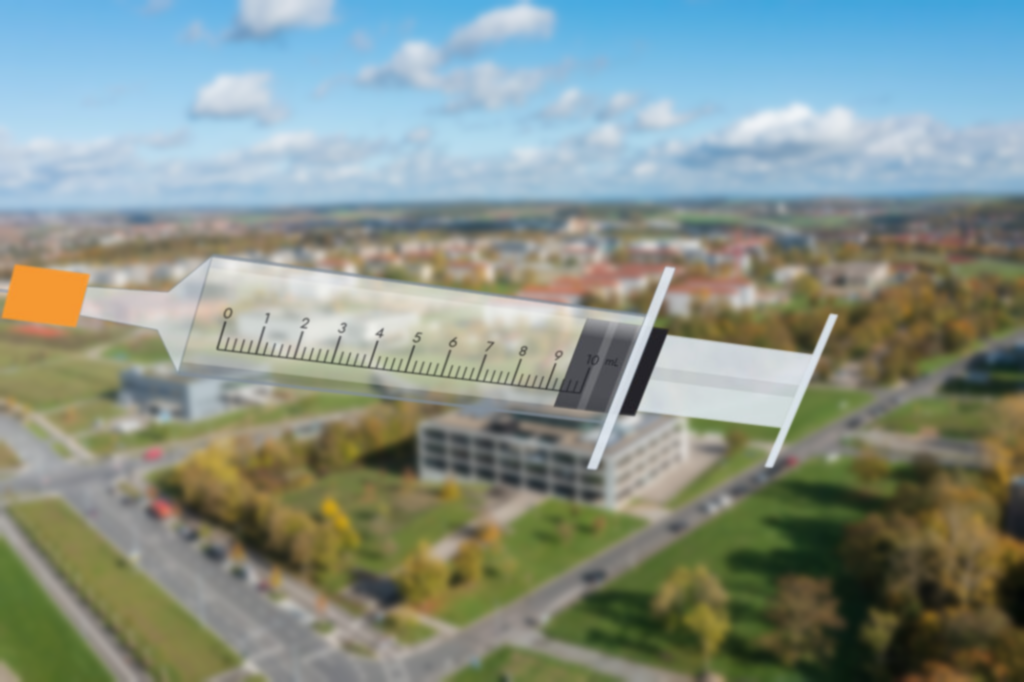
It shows mL 9.4
